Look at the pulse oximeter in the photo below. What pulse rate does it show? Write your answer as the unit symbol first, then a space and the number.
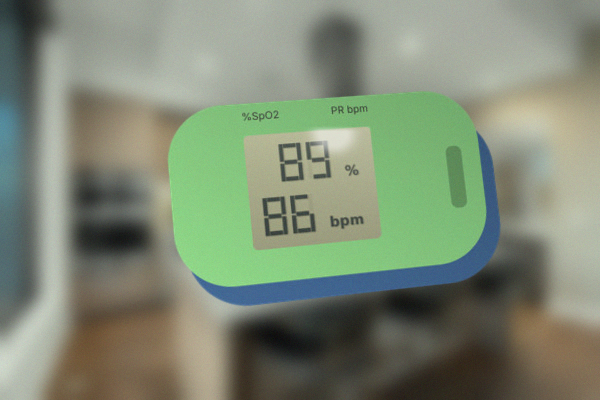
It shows bpm 86
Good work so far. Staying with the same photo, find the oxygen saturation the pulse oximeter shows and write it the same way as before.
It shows % 89
